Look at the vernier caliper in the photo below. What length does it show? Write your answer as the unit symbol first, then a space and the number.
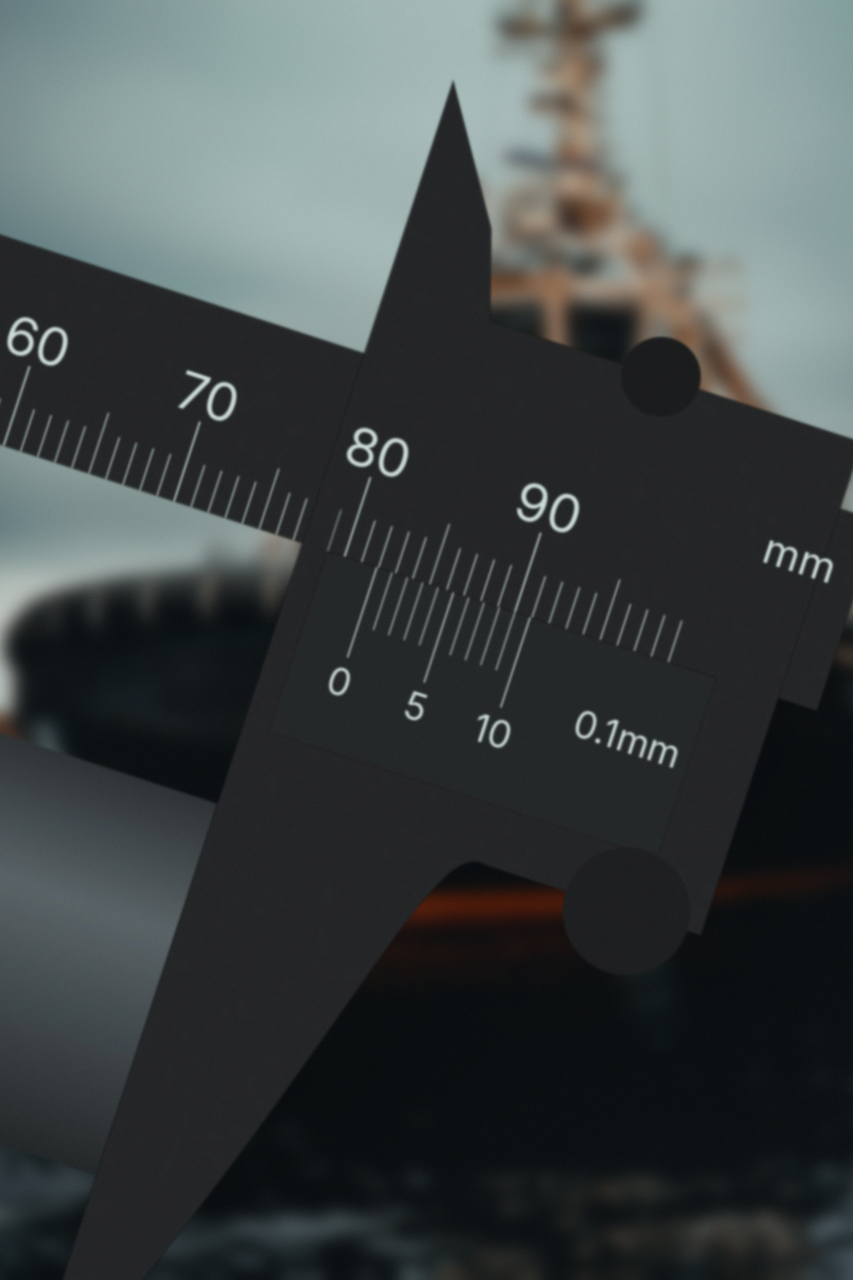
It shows mm 81.9
